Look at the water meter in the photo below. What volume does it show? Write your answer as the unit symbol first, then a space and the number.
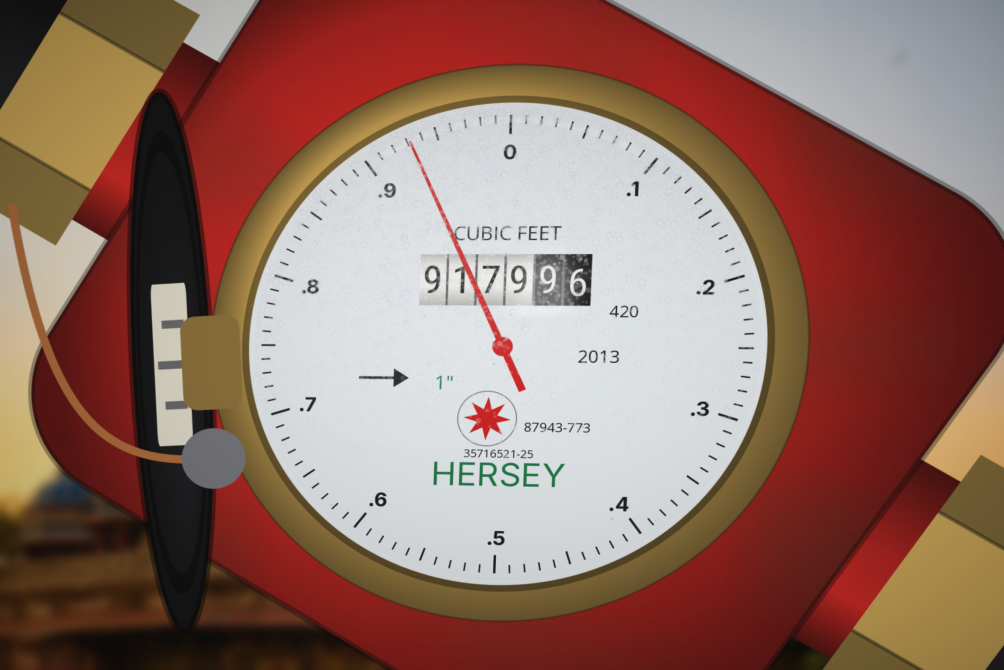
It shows ft³ 917995.93
